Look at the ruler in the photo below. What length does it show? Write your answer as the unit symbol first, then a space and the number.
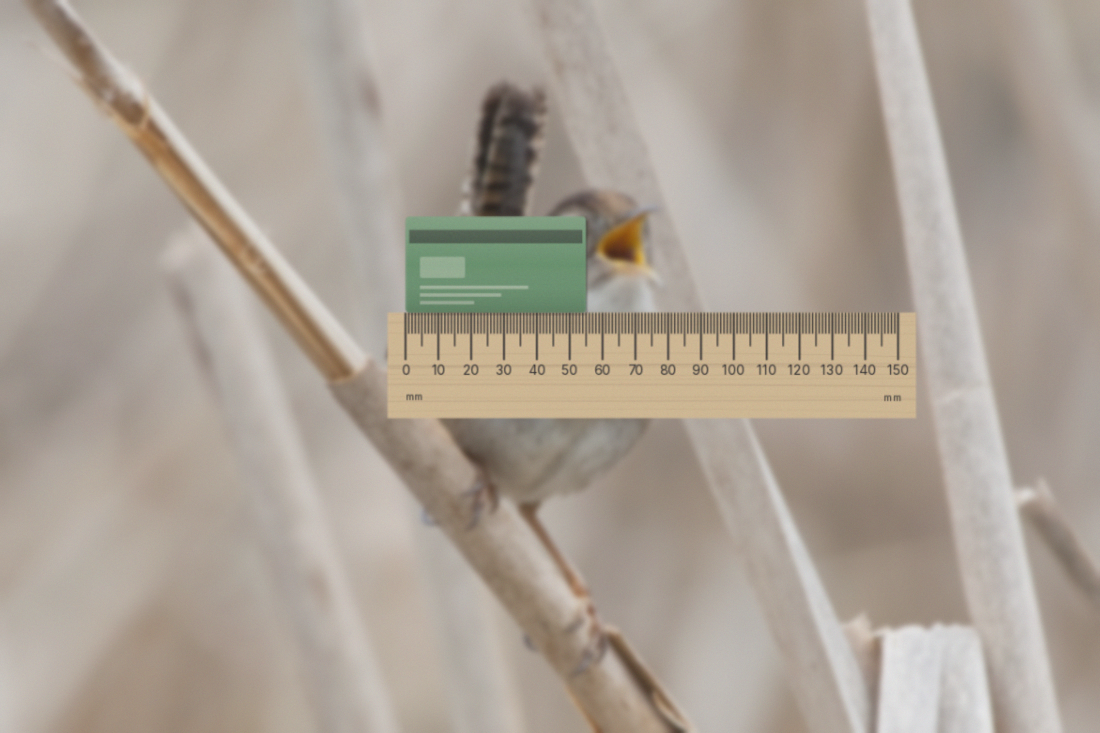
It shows mm 55
